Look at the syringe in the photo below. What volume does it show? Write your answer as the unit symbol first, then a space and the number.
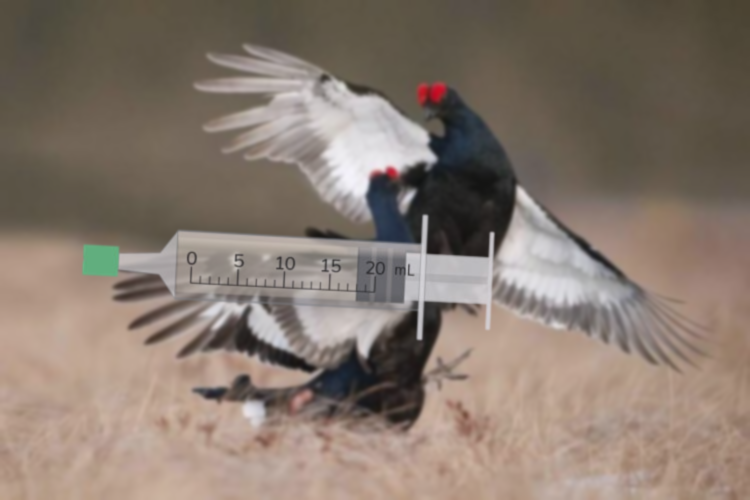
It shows mL 18
